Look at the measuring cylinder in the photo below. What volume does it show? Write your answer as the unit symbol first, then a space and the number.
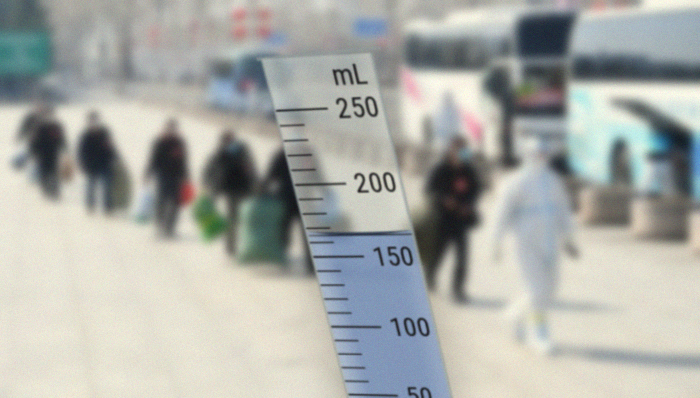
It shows mL 165
